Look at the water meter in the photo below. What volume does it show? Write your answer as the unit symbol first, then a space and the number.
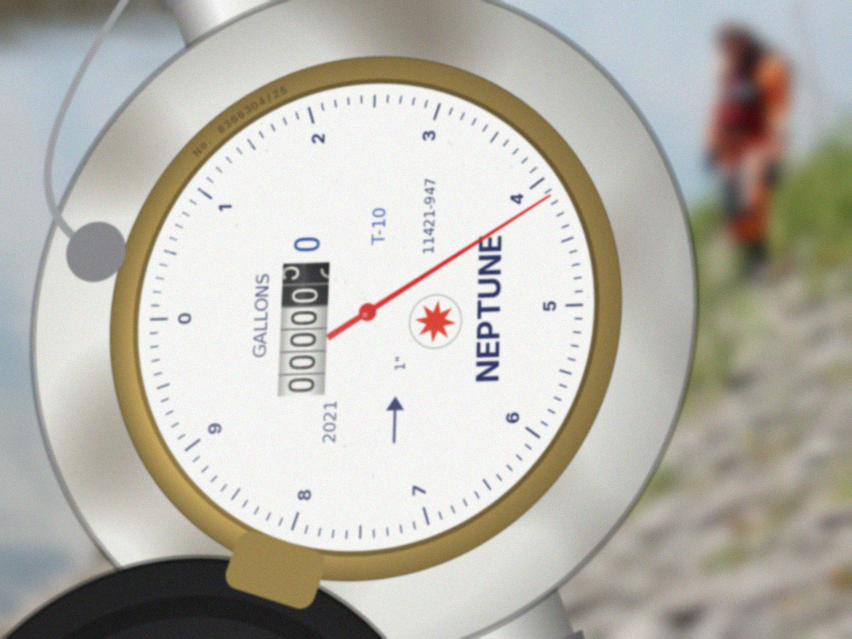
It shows gal 54.1
